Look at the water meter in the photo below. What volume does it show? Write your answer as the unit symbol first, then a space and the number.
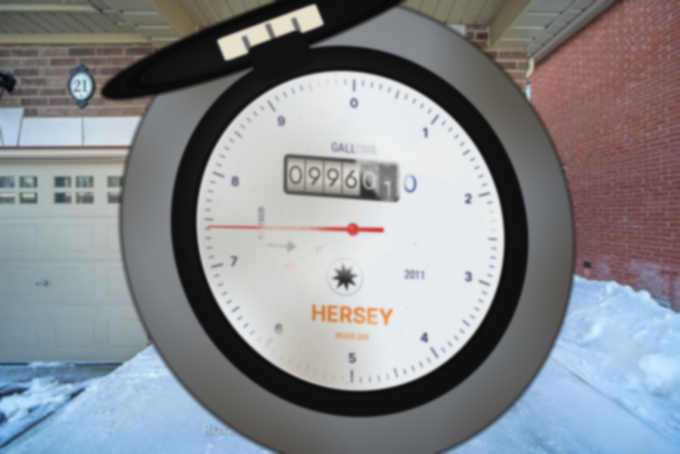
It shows gal 996007.4
